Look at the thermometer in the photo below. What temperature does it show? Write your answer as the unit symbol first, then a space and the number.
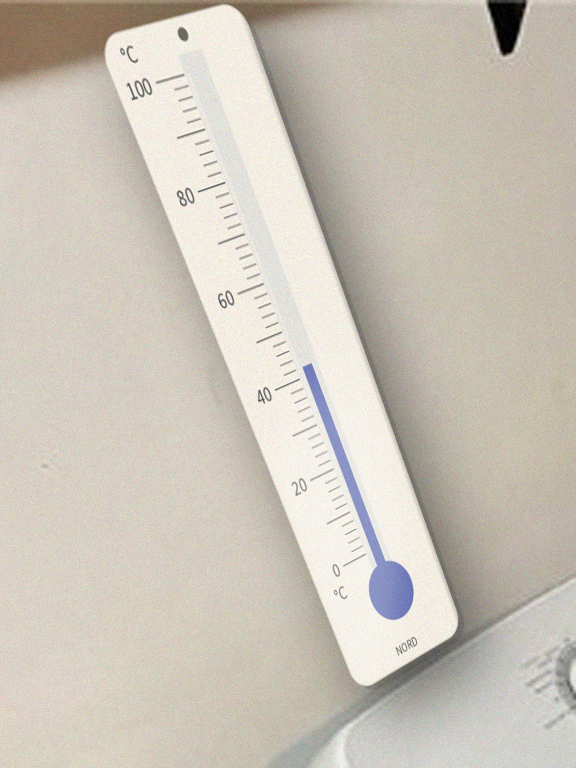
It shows °C 42
